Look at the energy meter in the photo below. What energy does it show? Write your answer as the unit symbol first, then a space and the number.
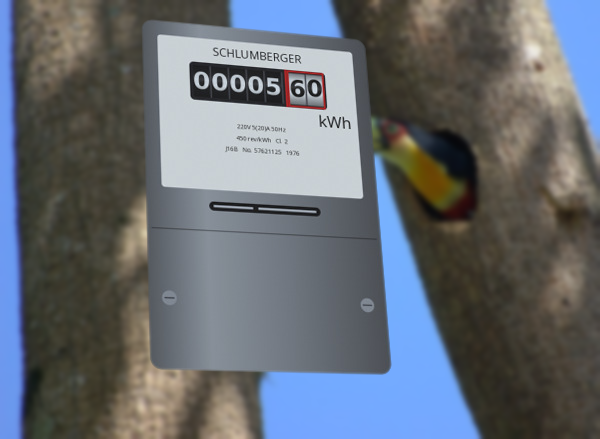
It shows kWh 5.60
